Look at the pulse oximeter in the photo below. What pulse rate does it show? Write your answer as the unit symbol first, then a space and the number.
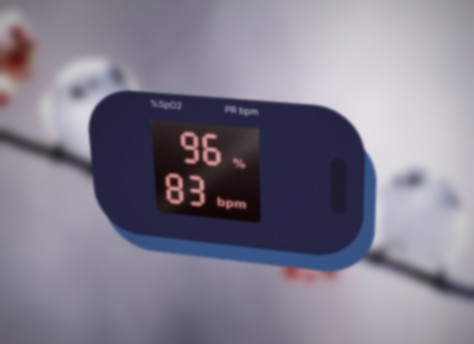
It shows bpm 83
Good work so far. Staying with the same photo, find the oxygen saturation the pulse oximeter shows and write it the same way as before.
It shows % 96
